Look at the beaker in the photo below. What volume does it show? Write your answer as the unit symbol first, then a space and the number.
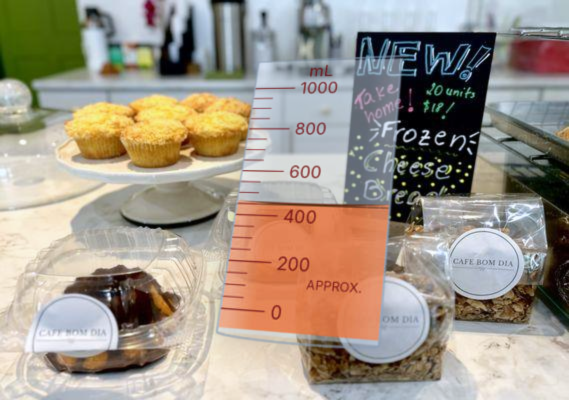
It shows mL 450
